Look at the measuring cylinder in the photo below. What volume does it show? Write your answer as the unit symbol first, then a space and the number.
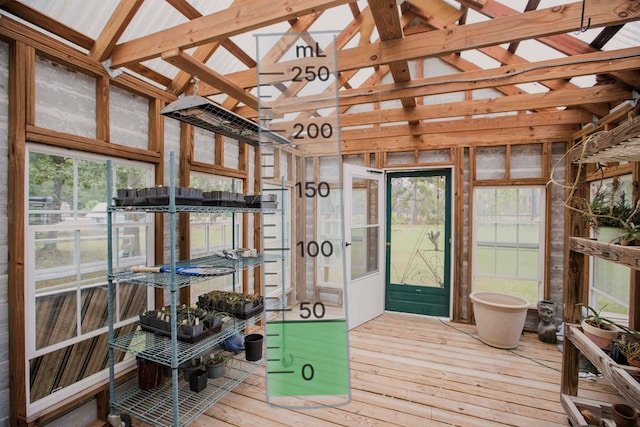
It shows mL 40
